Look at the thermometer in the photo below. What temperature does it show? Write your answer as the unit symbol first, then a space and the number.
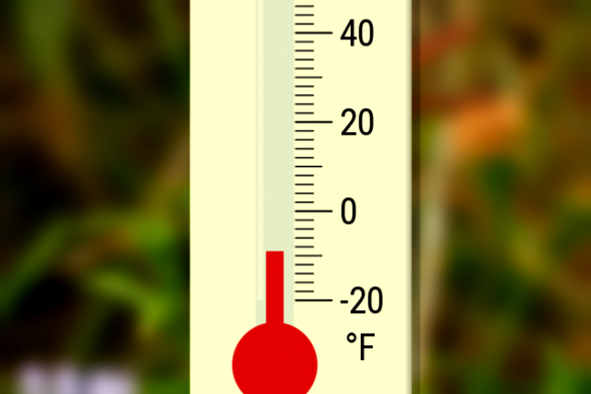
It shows °F -9
